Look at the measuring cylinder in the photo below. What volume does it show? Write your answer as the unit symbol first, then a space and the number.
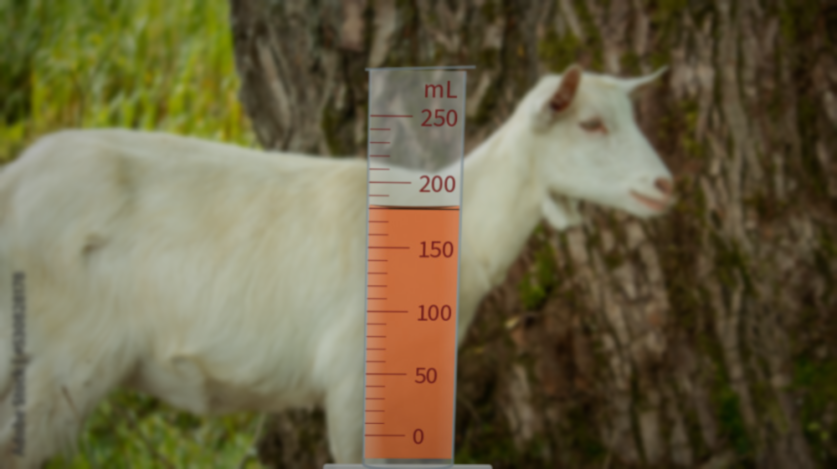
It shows mL 180
